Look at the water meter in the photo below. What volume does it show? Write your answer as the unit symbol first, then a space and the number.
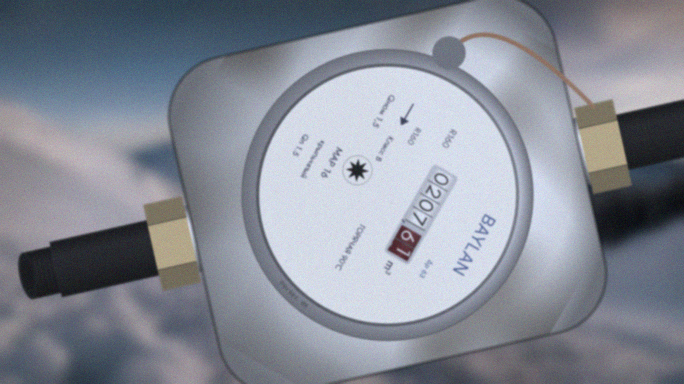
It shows m³ 207.61
